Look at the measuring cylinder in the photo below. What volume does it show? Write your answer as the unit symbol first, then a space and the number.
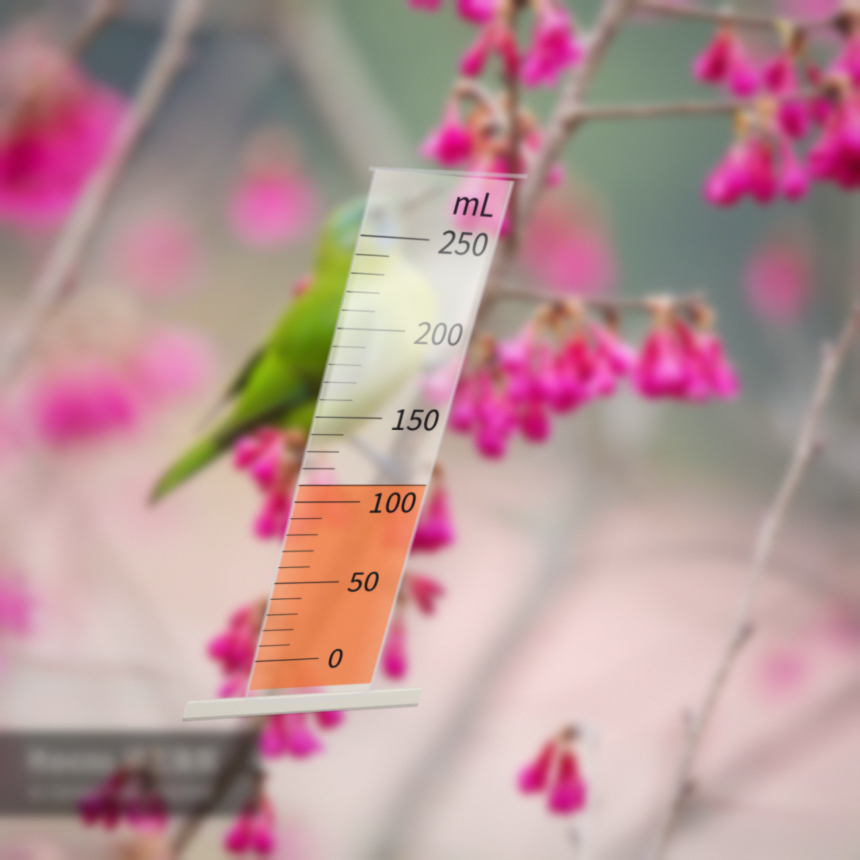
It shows mL 110
